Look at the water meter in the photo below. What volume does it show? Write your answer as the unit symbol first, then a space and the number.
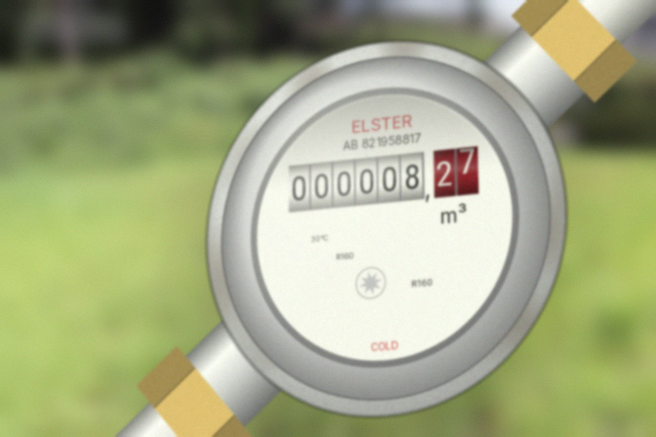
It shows m³ 8.27
